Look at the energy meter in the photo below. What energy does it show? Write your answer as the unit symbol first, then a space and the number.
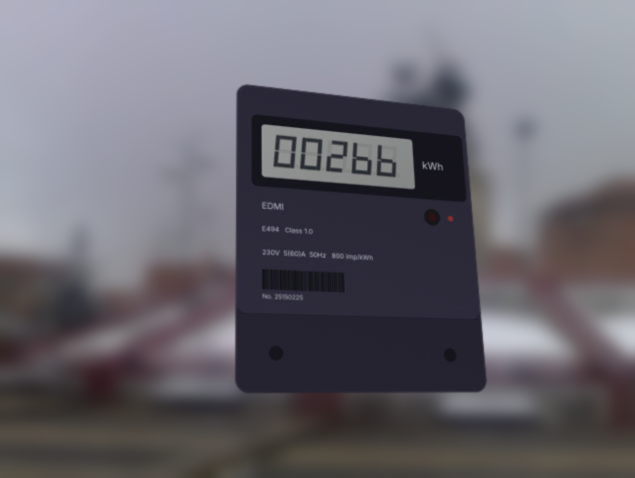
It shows kWh 266
